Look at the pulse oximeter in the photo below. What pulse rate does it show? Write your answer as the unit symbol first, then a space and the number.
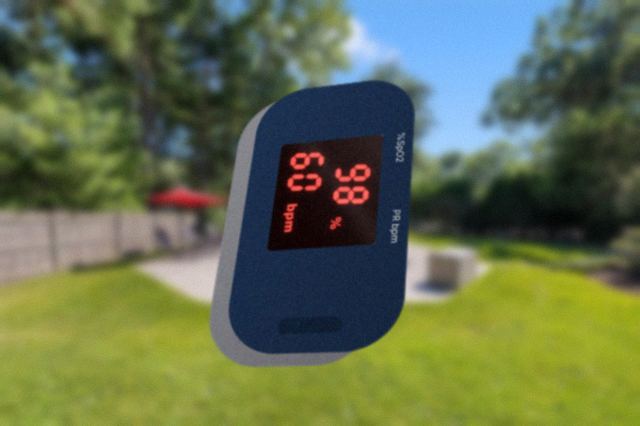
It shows bpm 60
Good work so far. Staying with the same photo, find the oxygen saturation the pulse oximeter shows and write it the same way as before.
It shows % 98
